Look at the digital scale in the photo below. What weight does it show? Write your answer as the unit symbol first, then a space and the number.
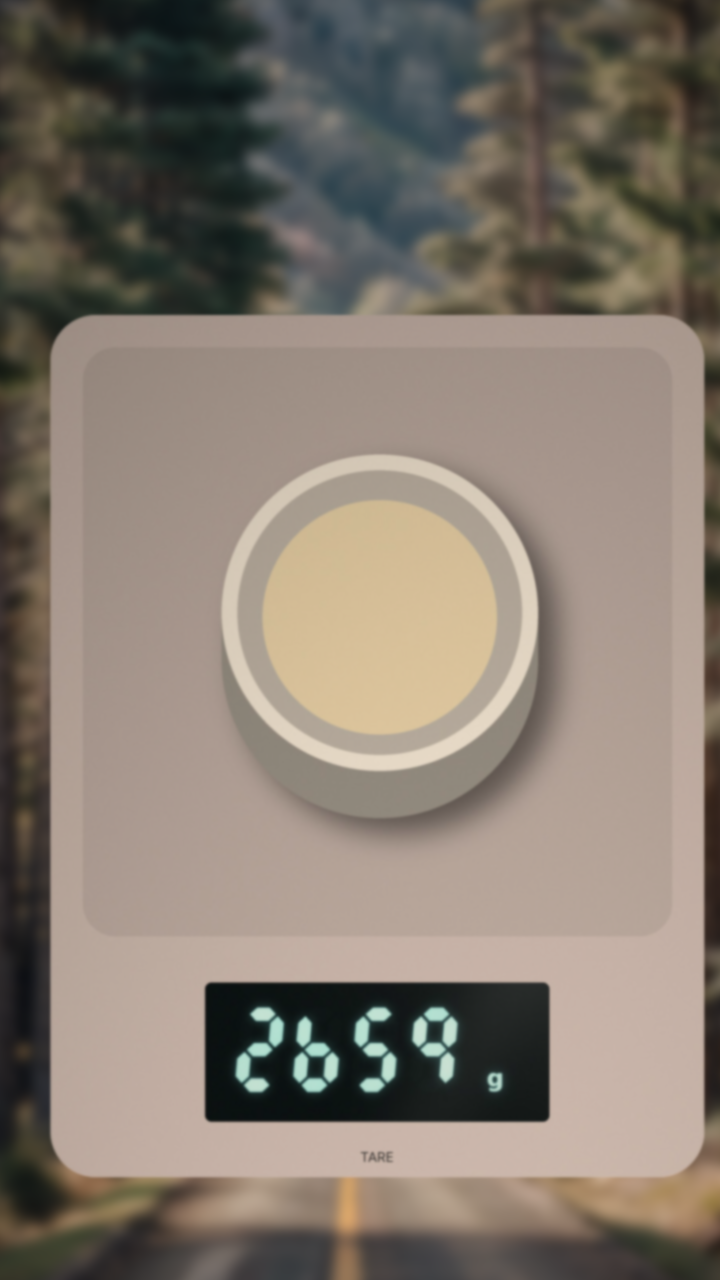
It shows g 2659
